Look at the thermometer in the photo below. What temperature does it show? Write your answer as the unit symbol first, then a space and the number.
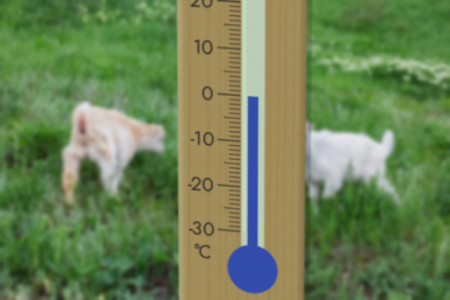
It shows °C 0
